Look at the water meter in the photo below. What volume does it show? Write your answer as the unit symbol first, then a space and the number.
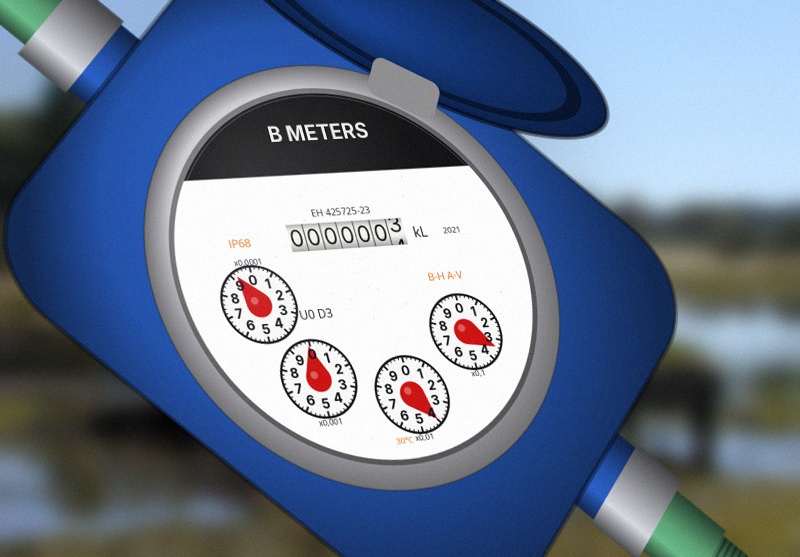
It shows kL 3.3399
